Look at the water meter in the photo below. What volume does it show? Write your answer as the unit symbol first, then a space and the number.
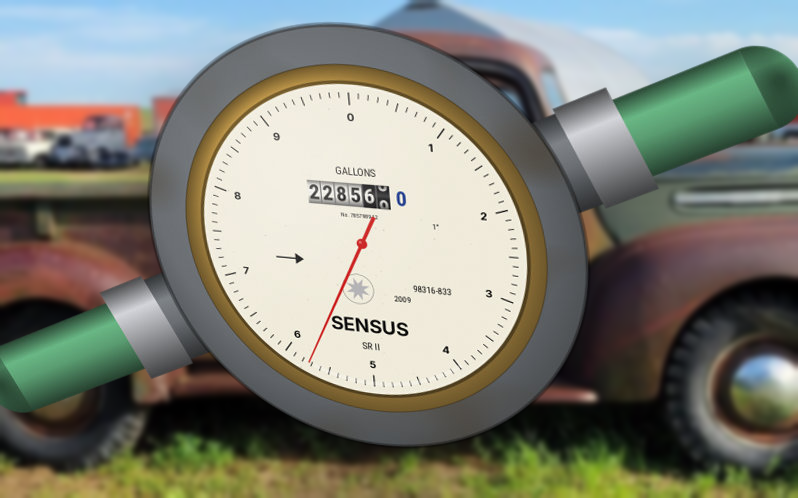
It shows gal 2285685.7
